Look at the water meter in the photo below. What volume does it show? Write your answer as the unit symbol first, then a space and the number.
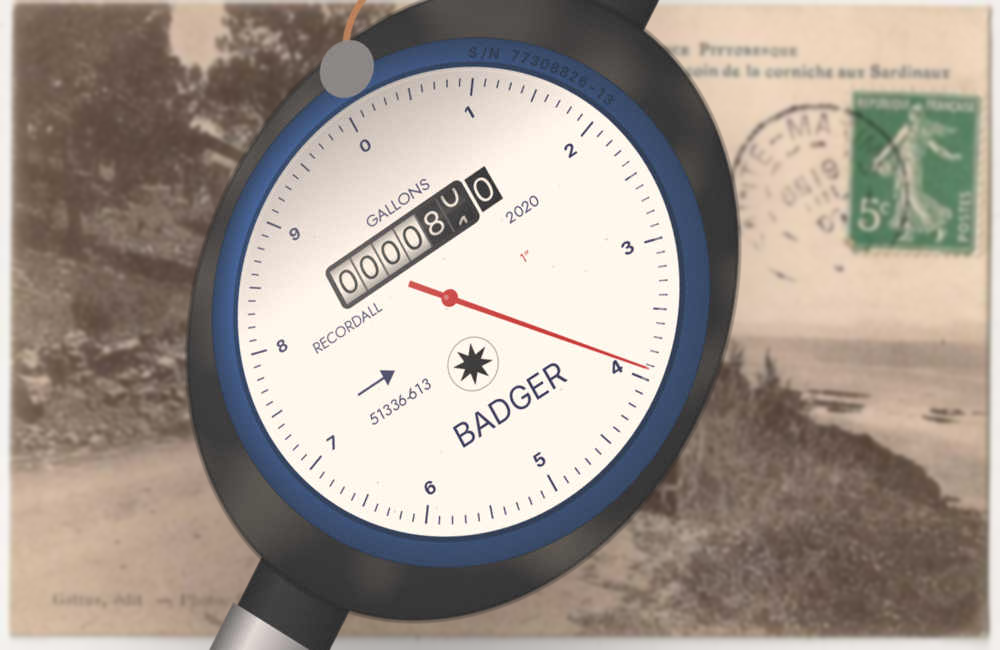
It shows gal 803.9
